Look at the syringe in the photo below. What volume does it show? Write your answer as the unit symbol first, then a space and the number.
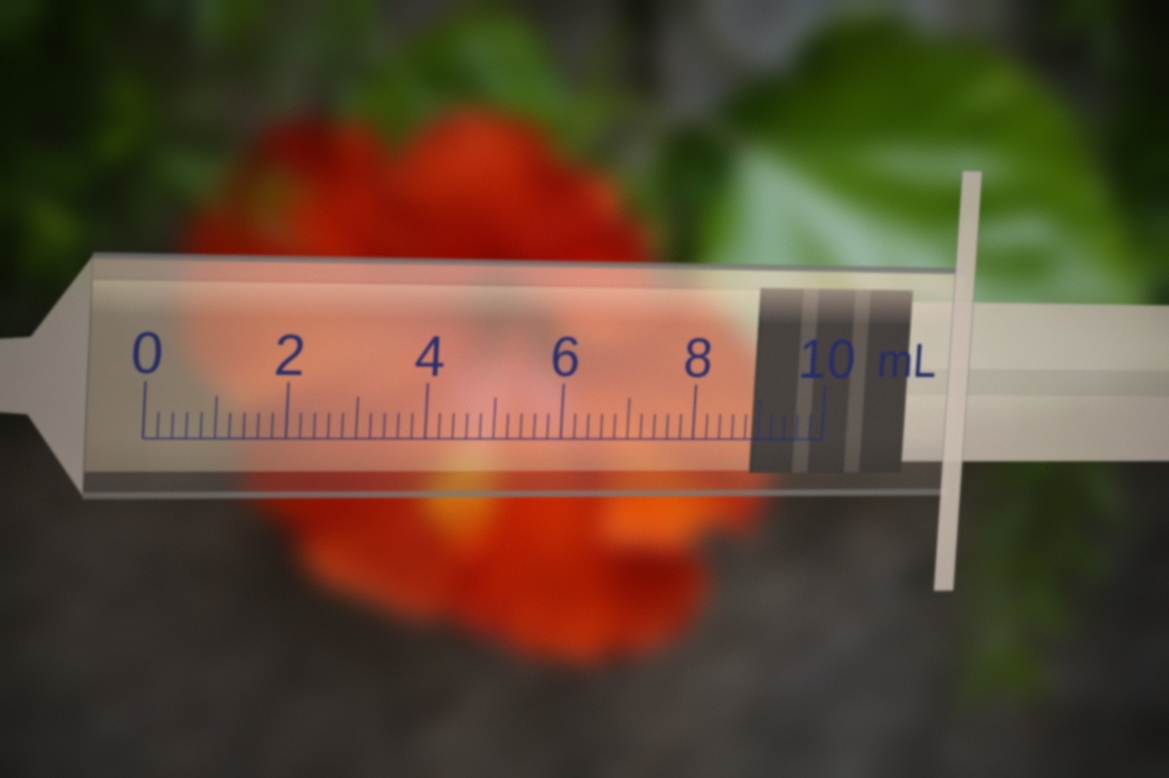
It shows mL 8.9
